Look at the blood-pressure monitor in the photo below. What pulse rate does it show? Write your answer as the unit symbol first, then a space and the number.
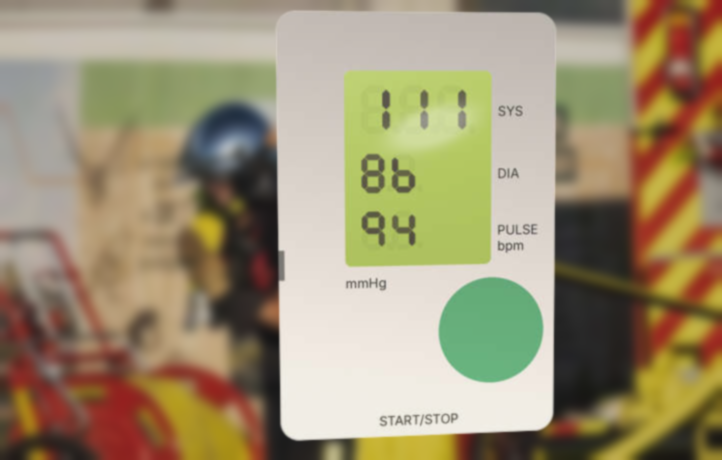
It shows bpm 94
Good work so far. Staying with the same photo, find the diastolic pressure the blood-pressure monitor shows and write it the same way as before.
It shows mmHg 86
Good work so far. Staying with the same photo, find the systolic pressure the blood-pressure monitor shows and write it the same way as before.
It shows mmHg 111
